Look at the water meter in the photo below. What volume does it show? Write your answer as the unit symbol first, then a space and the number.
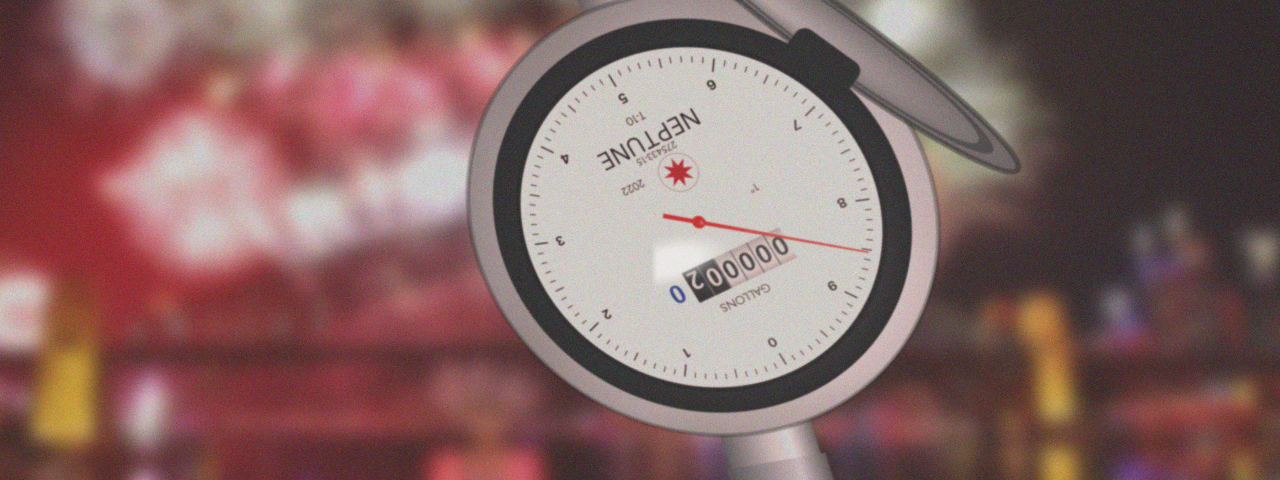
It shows gal 18.5
